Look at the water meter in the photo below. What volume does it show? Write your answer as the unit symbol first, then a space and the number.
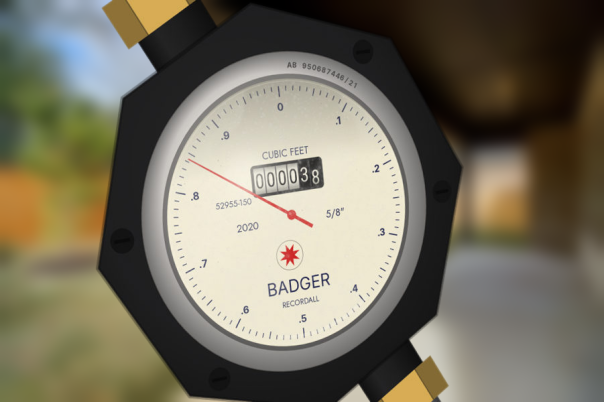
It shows ft³ 37.84
